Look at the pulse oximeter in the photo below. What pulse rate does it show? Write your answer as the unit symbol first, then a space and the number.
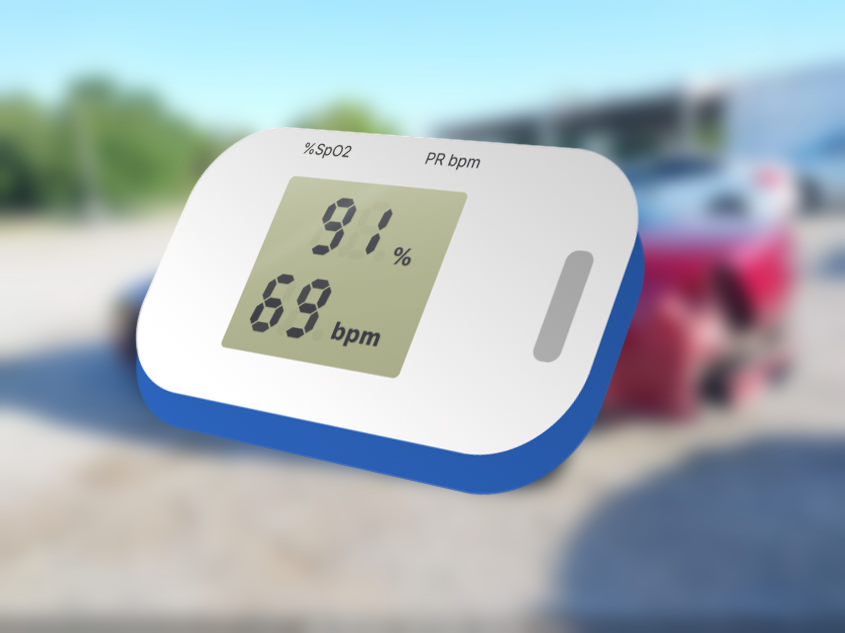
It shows bpm 69
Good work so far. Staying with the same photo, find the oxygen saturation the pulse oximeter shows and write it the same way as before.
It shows % 91
